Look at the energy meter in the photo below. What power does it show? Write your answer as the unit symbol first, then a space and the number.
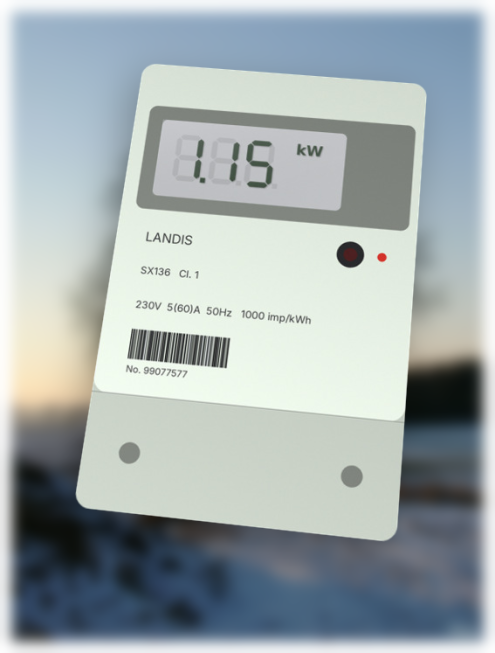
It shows kW 1.15
